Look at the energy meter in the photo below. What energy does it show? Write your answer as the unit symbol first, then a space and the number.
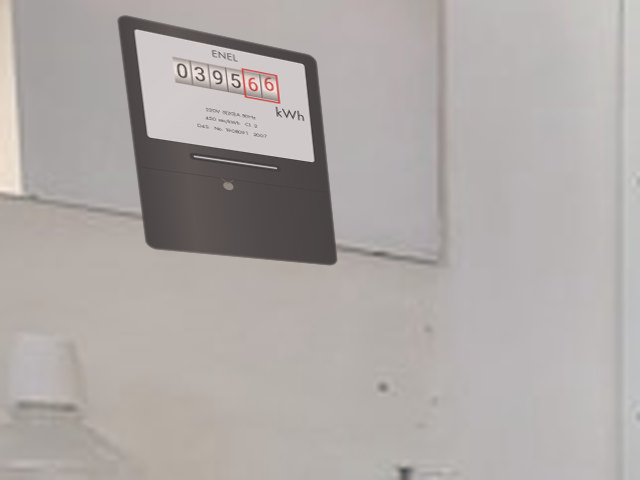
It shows kWh 395.66
